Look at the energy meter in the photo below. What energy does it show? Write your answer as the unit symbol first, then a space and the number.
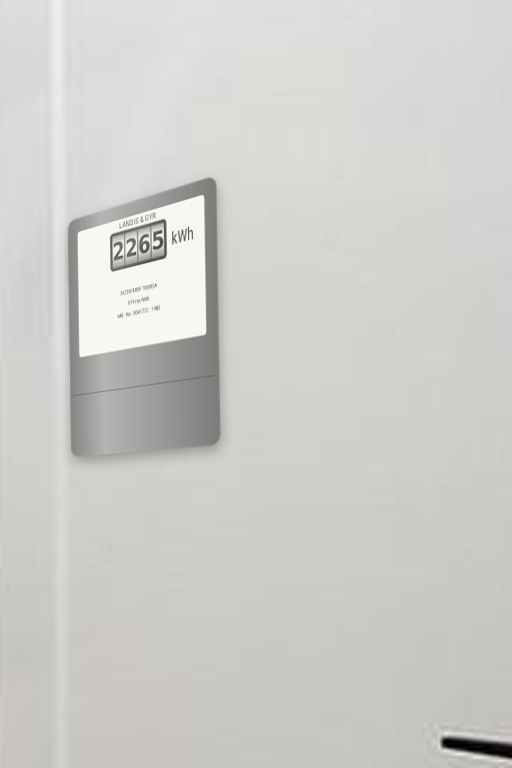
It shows kWh 2265
